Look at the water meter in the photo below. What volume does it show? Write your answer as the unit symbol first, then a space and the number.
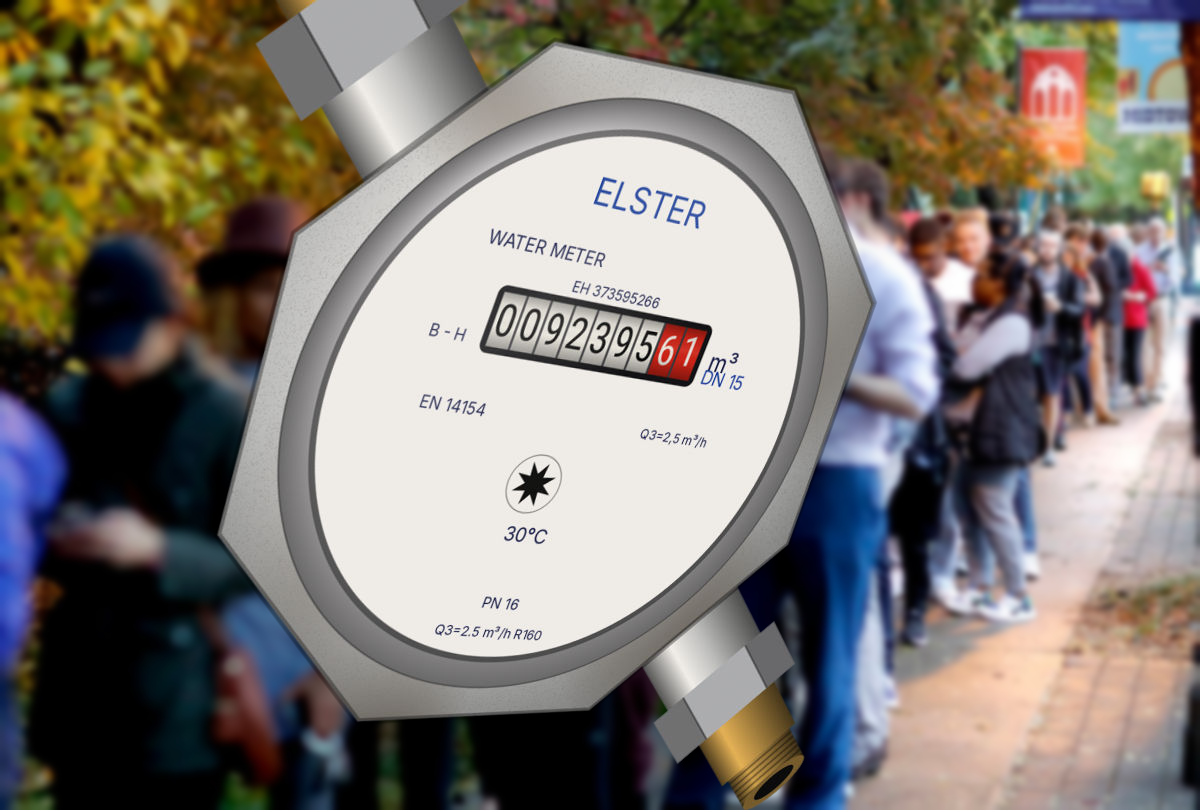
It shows m³ 92395.61
